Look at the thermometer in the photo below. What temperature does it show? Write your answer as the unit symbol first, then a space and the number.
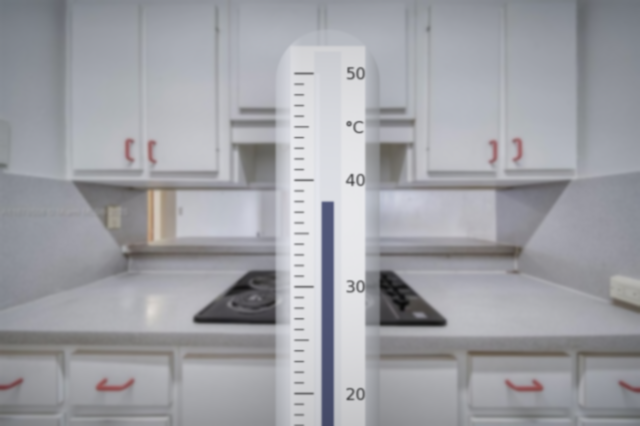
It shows °C 38
